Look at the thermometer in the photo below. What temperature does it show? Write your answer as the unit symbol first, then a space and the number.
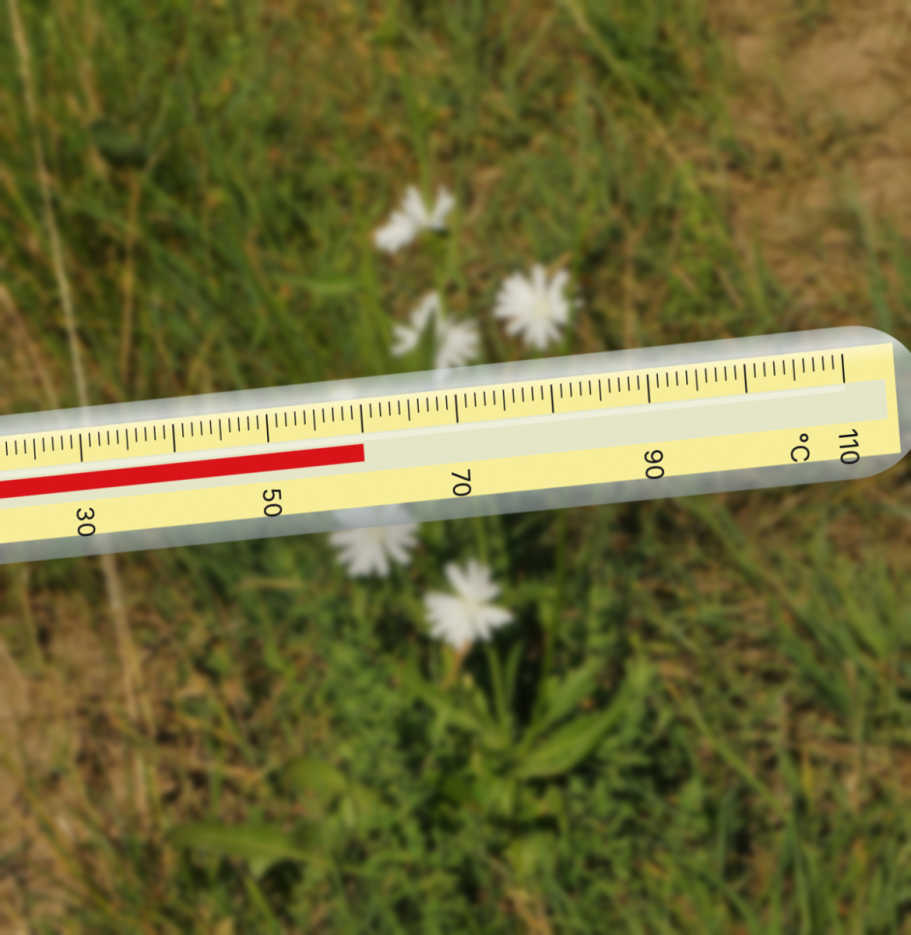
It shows °C 60
